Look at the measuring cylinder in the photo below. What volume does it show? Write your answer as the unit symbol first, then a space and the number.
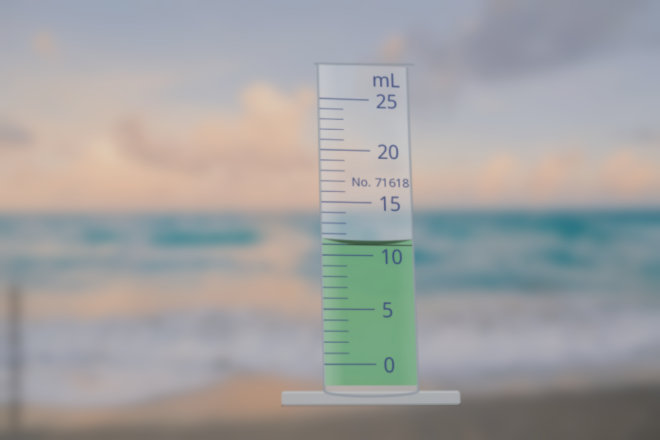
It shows mL 11
